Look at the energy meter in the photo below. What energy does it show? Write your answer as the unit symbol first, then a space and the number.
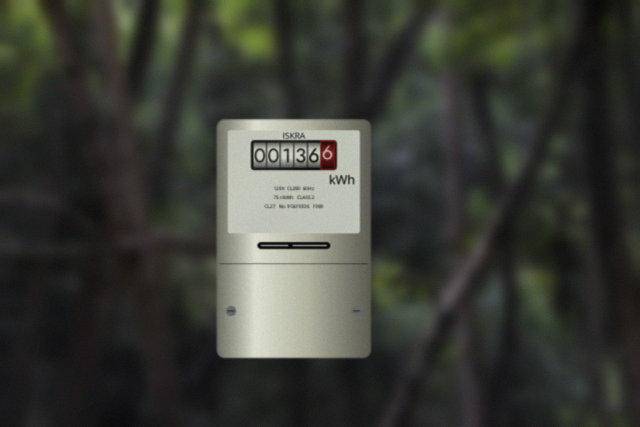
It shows kWh 136.6
